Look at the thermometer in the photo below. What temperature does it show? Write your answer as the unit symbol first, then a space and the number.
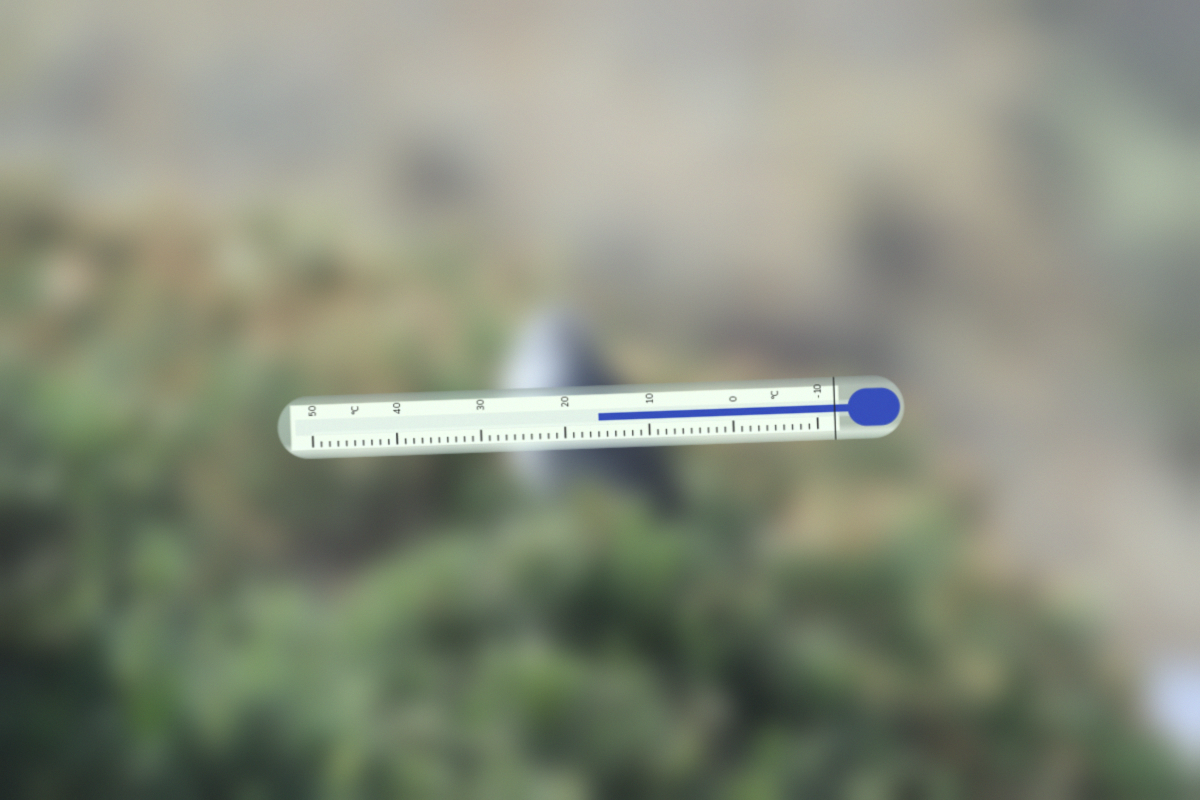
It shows °C 16
